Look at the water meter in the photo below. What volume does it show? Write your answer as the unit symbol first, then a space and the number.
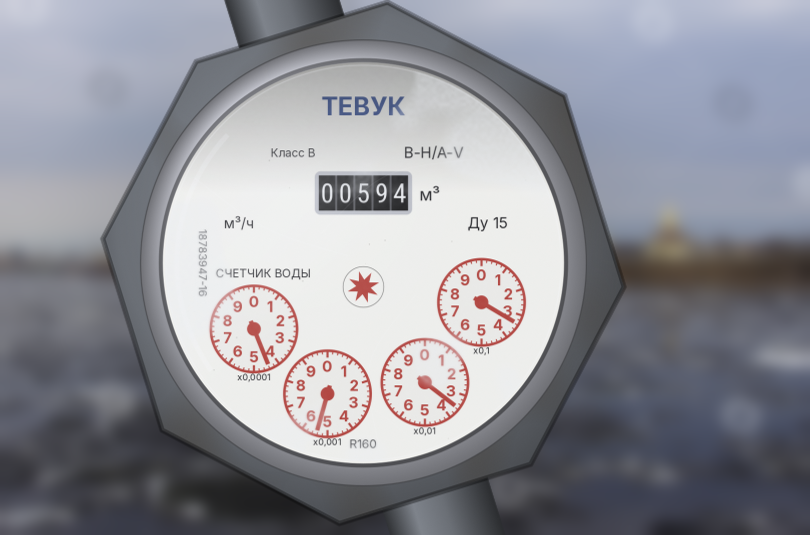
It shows m³ 594.3354
